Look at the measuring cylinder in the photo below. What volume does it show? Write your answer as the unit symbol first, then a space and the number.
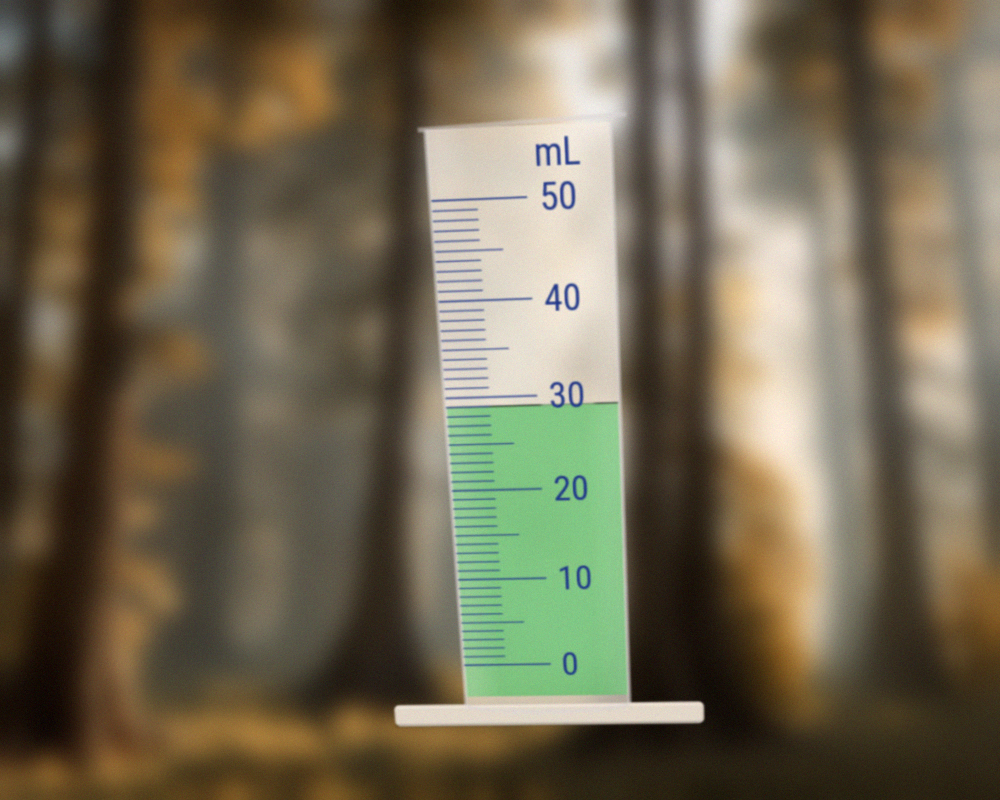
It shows mL 29
